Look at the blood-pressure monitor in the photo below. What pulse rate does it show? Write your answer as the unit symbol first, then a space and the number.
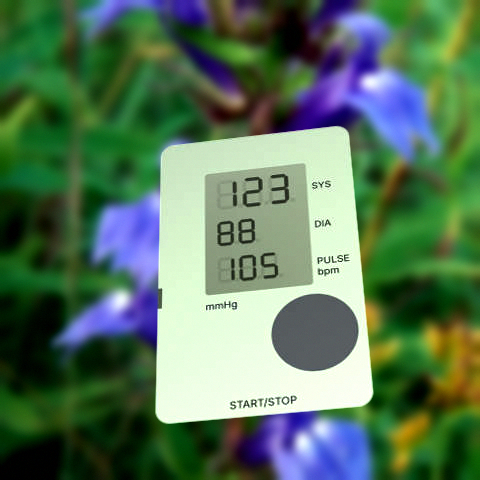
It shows bpm 105
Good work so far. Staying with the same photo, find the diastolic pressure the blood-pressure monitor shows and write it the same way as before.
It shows mmHg 88
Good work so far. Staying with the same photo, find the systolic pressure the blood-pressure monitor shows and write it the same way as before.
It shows mmHg 123
